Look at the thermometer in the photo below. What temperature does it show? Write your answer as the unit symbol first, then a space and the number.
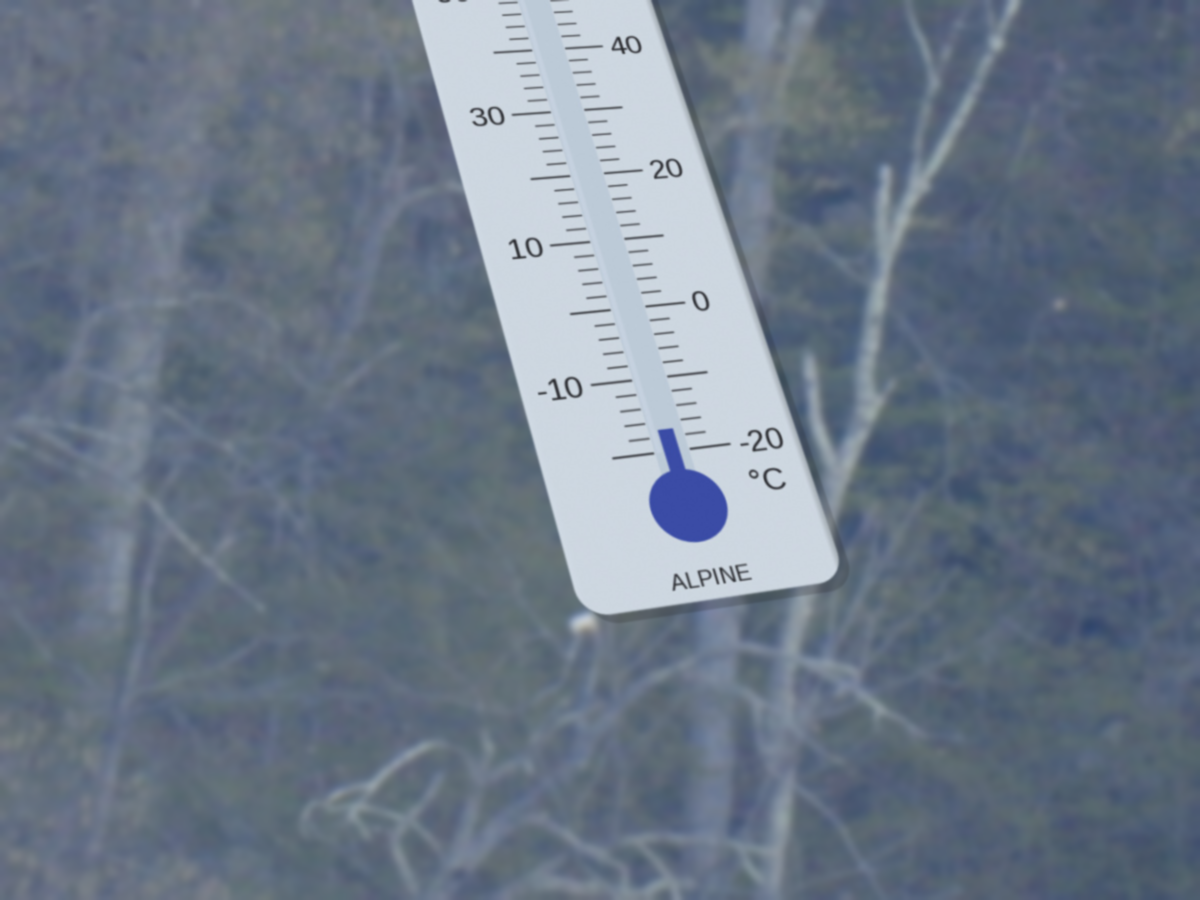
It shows °C -17
